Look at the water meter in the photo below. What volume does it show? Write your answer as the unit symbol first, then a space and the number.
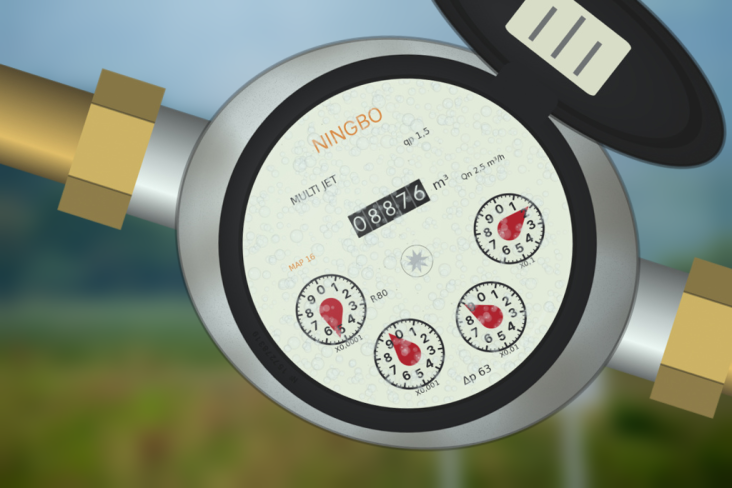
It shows m³ 8876.1895
